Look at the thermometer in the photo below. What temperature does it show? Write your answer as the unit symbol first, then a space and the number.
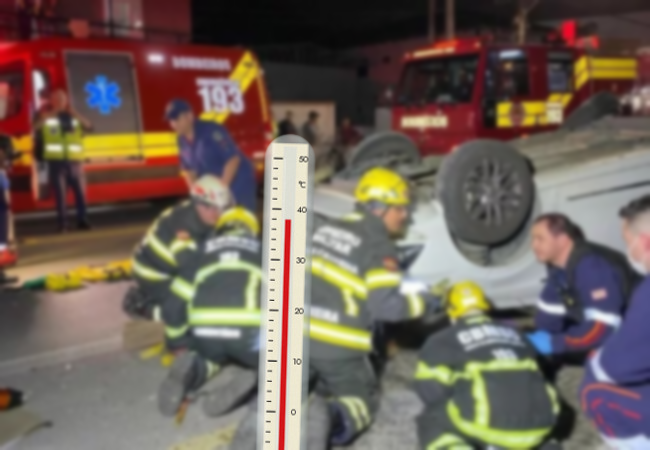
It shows °C 38
